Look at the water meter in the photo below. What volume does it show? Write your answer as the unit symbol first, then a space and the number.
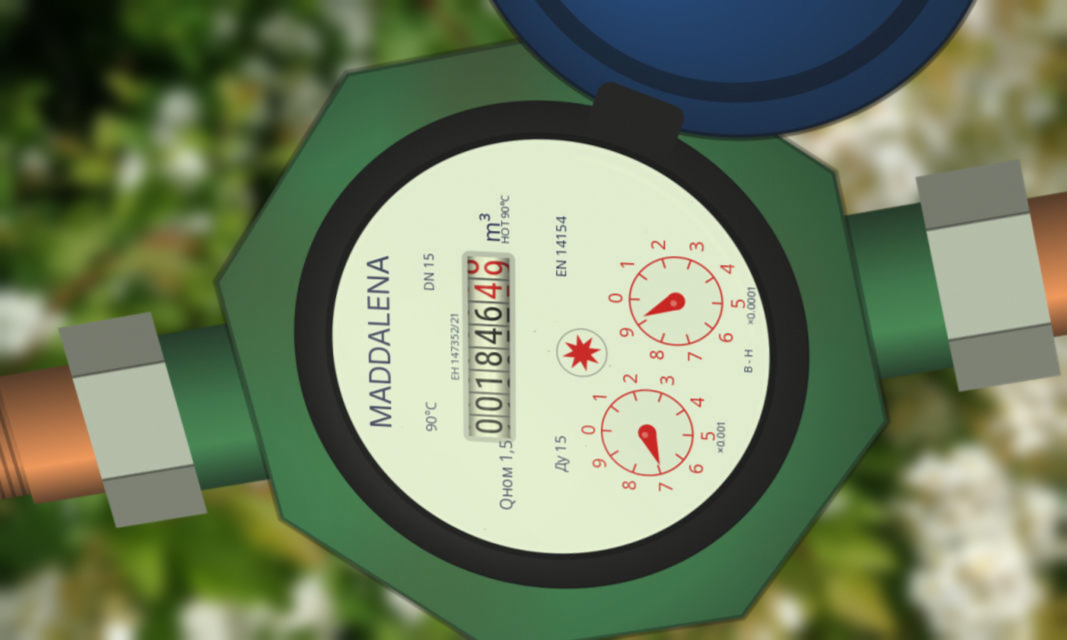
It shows m³ 1846.4869
